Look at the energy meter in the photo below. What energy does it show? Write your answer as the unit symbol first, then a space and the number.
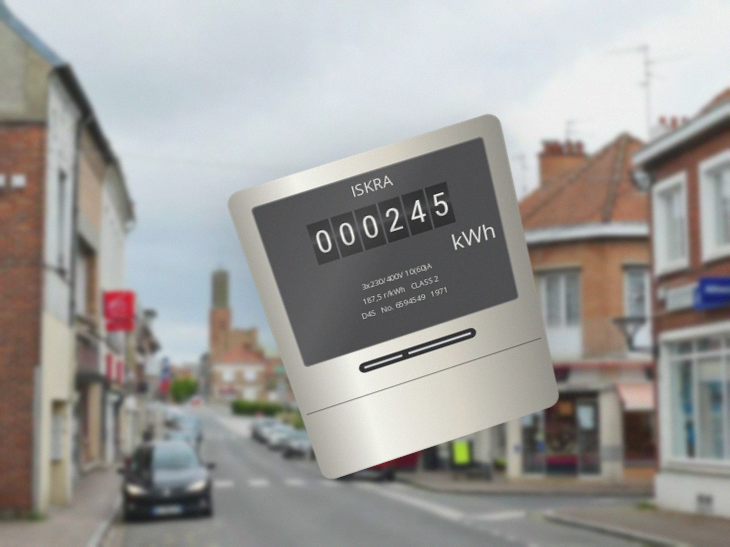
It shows kWh 245
